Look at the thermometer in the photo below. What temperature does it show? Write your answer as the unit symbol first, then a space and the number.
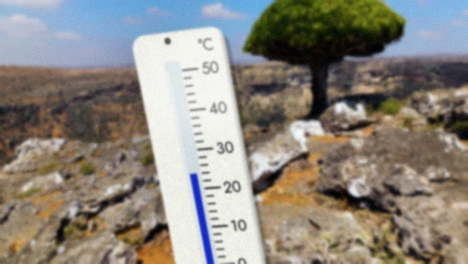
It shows °C 24
